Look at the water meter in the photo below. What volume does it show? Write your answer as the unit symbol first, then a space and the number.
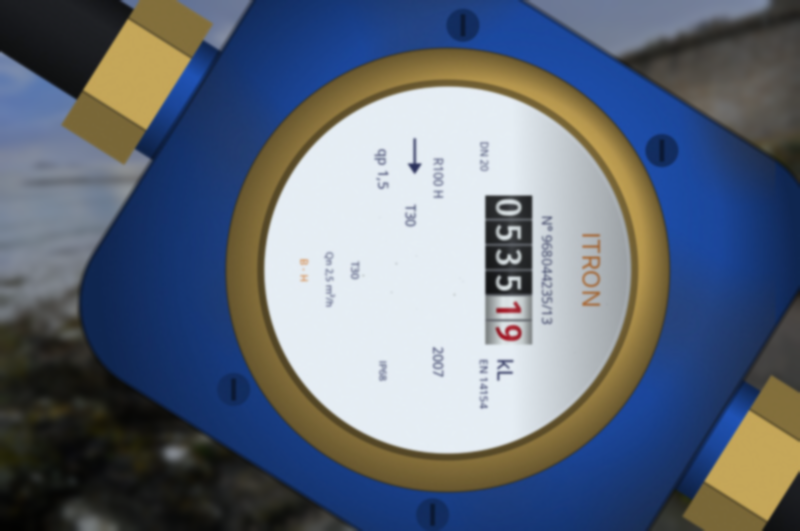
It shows kL 535.19
